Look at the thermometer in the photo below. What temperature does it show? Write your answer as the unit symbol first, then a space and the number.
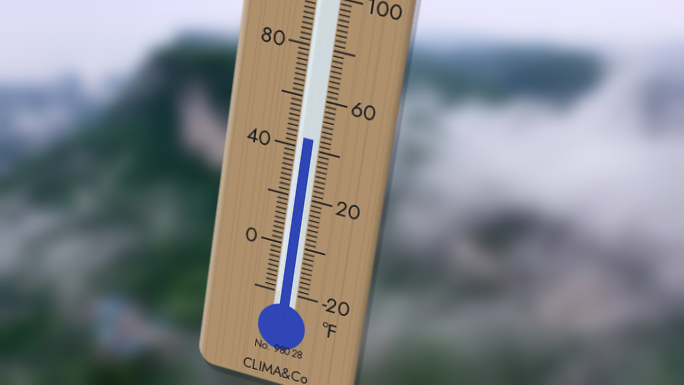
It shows °F 44
